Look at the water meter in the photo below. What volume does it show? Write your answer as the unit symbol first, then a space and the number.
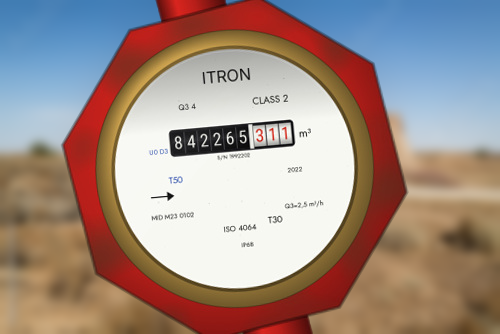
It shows m³ 842265.311
